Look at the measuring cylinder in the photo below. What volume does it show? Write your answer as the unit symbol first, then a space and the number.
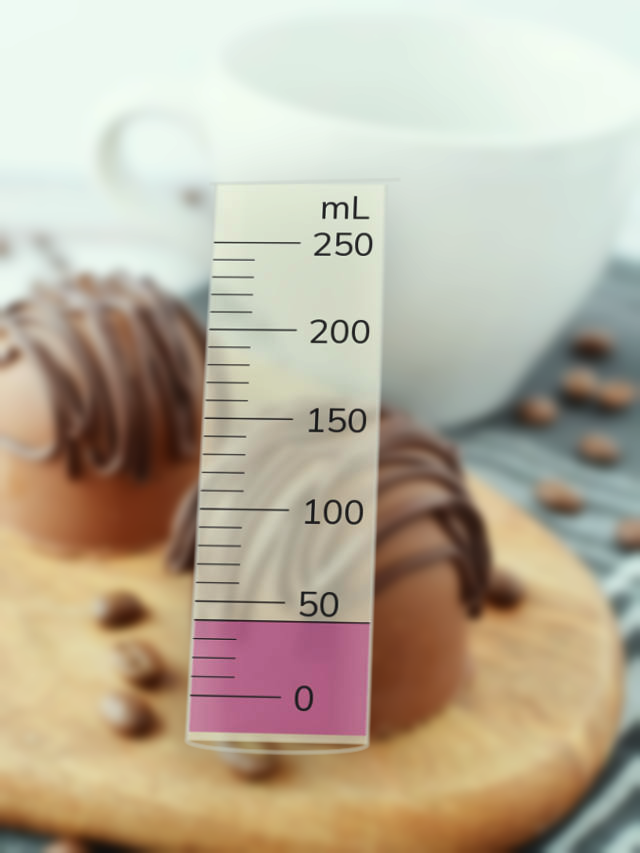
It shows mL 40
